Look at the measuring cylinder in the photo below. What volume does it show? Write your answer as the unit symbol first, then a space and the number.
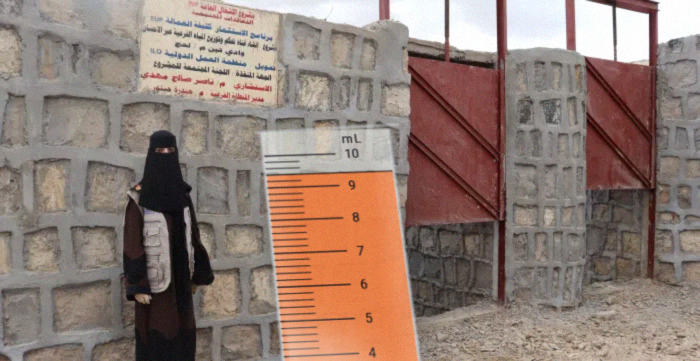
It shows mL 9.4
